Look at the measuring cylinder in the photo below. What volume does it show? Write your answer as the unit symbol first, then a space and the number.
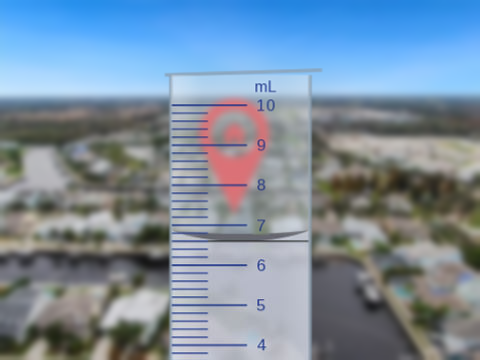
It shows mL 6.6
